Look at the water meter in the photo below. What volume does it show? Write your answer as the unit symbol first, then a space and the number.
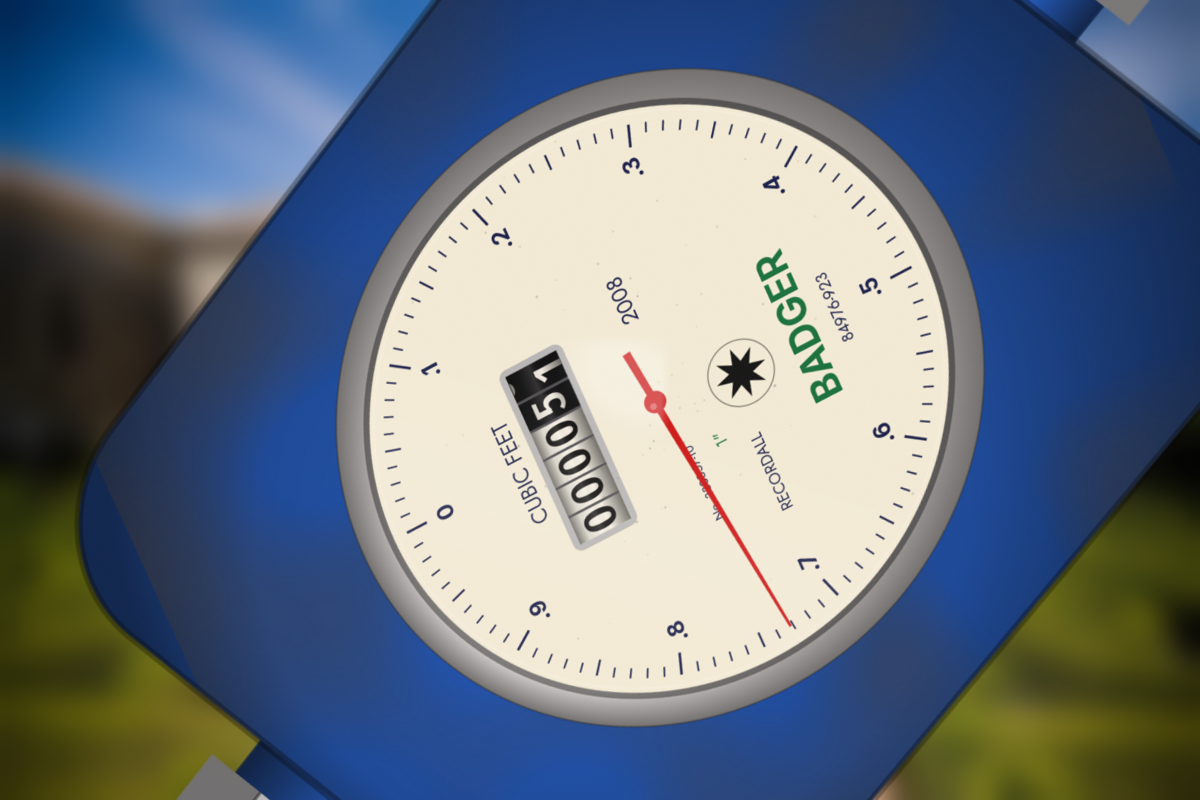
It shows ft³ 50.73
